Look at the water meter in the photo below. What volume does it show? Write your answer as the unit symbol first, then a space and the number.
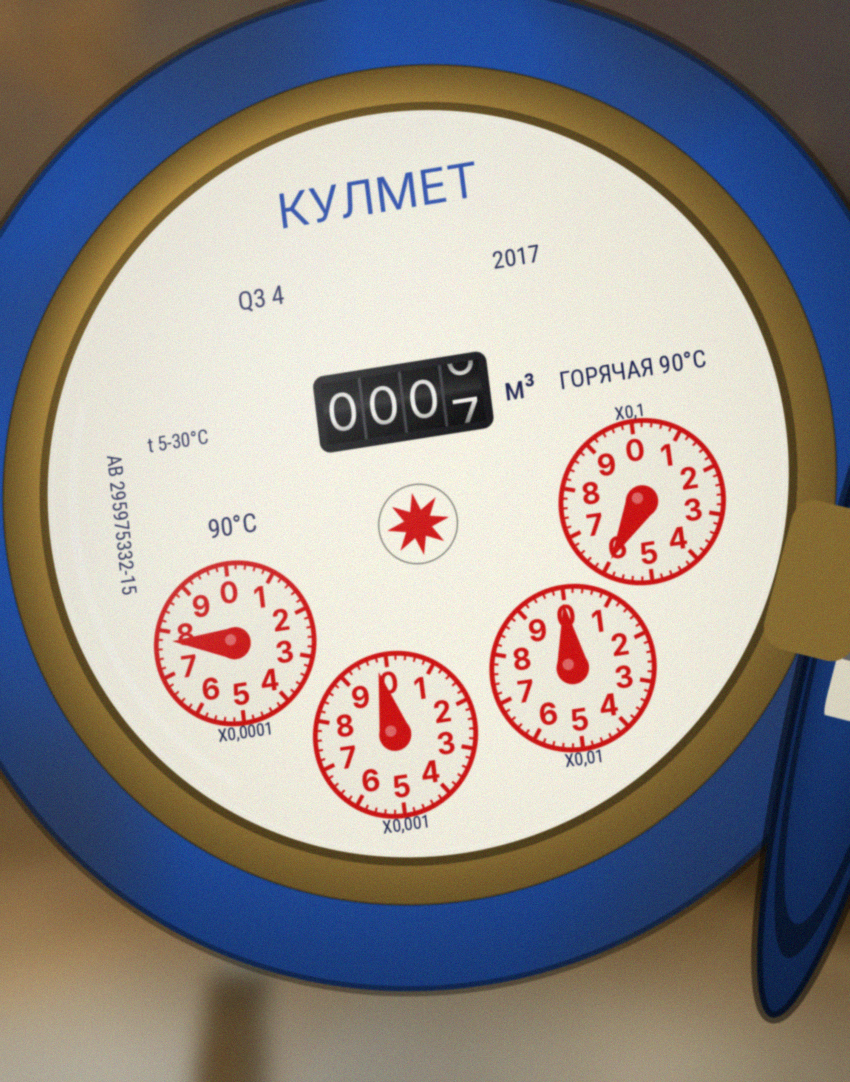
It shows m³ 6.5997
